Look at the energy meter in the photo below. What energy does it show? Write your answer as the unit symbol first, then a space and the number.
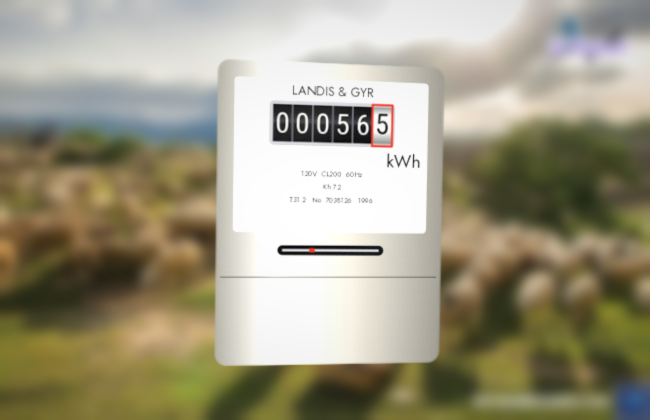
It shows kWh 56.5
